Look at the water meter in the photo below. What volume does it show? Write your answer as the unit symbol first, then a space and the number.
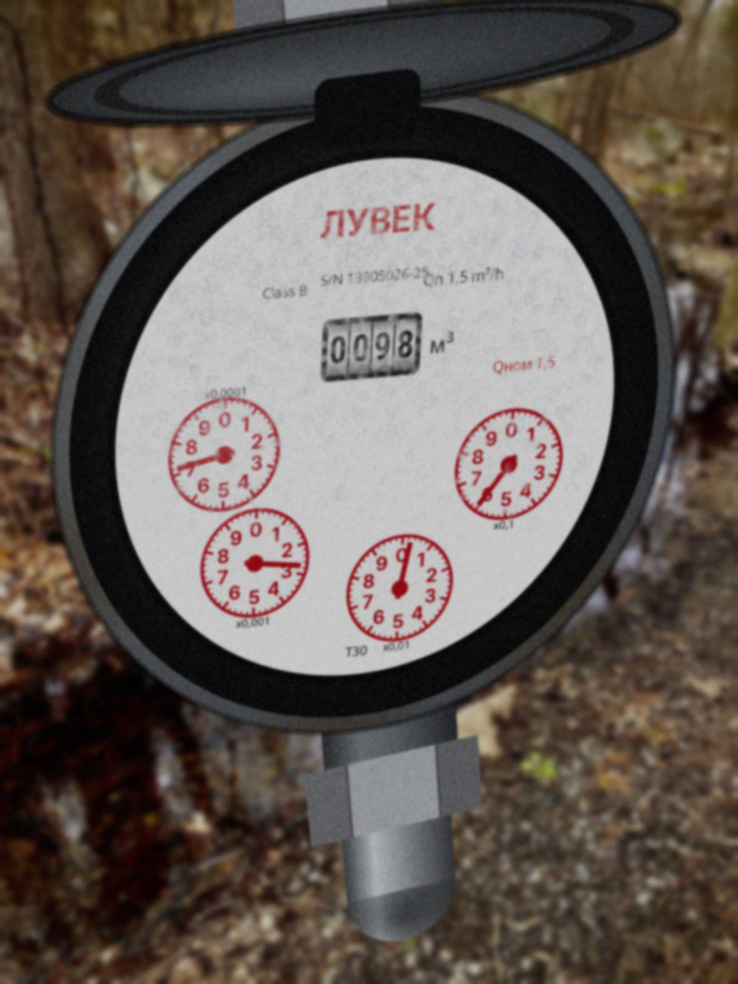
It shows m³ 98.6027
